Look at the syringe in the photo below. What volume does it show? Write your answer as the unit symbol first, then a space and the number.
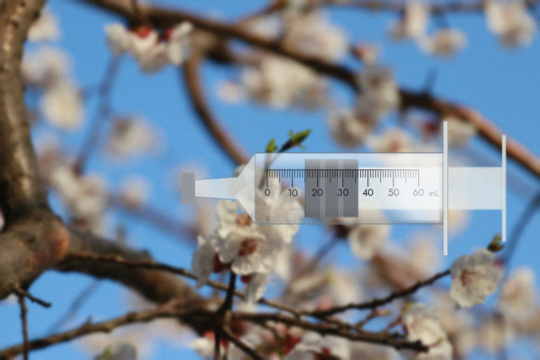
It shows mL 15
